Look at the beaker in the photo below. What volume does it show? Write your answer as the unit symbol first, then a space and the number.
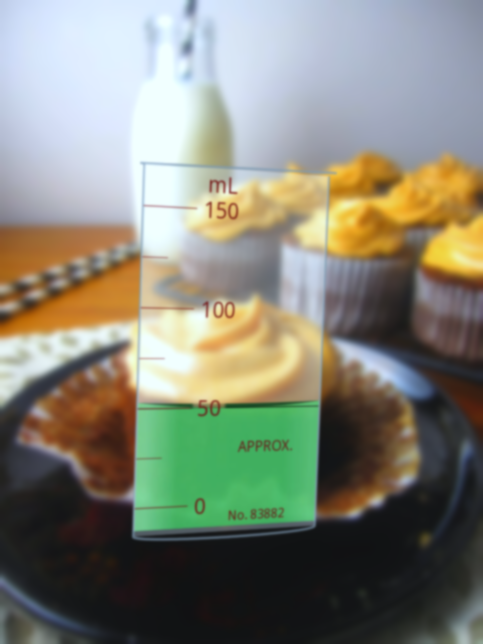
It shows mL 50
